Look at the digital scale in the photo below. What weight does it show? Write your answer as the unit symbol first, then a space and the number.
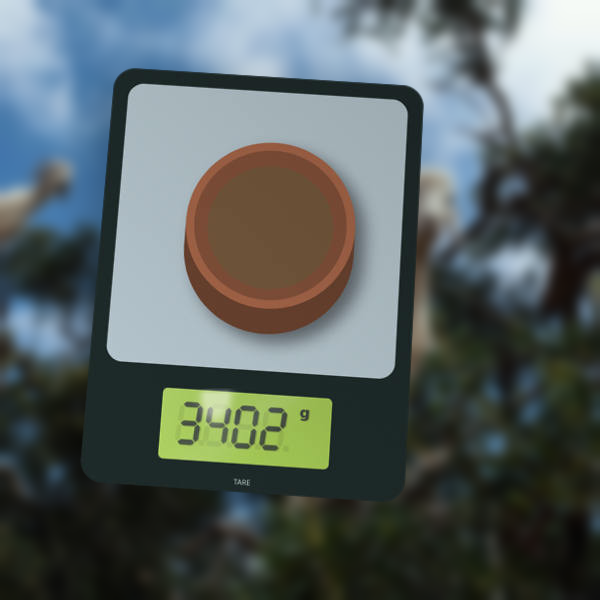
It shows g 3402
